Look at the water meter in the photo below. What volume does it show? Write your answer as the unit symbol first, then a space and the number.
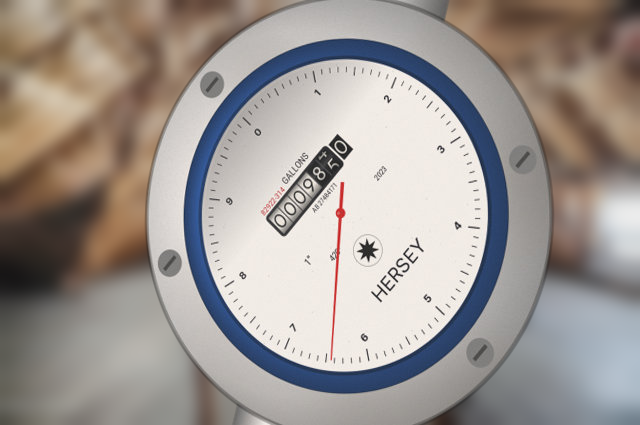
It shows gal 9846.4
